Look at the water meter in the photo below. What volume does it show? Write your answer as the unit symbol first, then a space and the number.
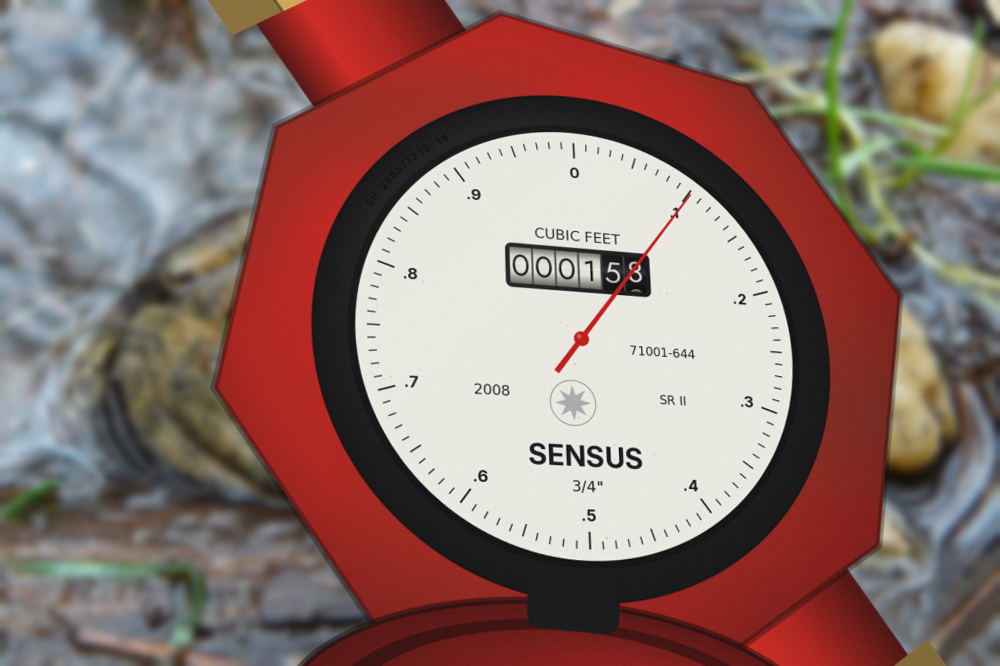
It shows ft³ 158.10
